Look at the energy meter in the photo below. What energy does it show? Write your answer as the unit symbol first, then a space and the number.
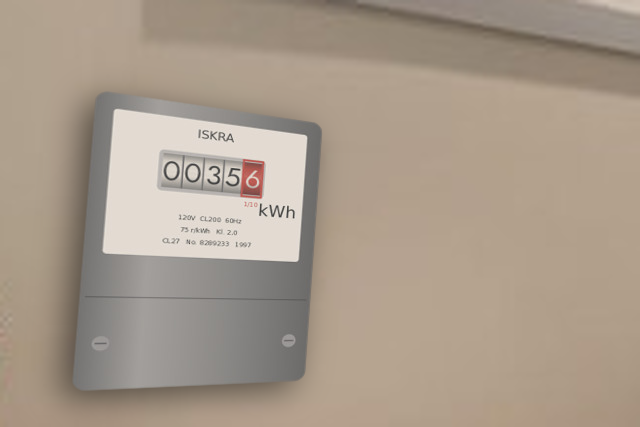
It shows kWh 35.6
